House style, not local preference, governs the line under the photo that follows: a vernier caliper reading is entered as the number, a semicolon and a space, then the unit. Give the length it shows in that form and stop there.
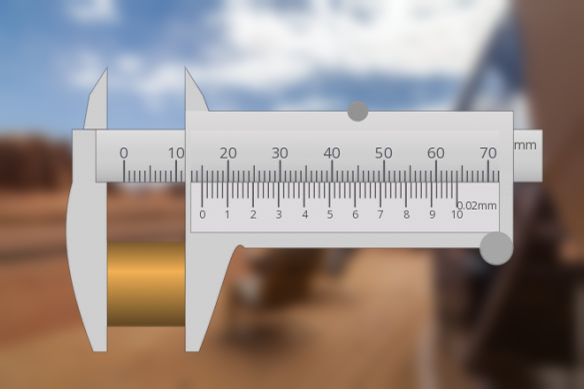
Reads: 15.0; mm
